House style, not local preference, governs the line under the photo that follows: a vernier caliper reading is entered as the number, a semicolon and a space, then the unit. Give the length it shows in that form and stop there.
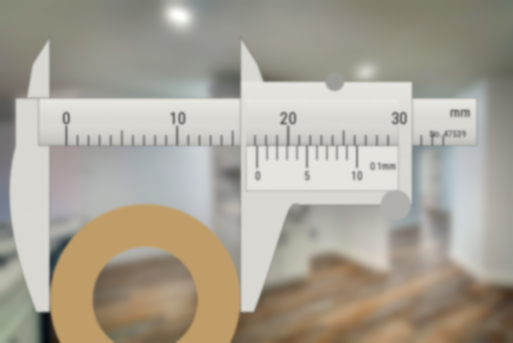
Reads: 17.2; mm
